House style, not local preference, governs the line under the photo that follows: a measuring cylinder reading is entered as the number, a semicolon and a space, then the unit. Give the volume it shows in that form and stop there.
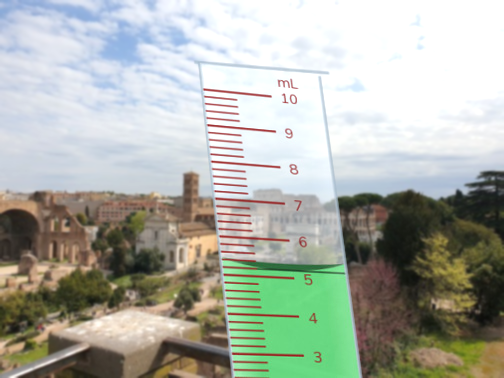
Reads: 5.2; mL
